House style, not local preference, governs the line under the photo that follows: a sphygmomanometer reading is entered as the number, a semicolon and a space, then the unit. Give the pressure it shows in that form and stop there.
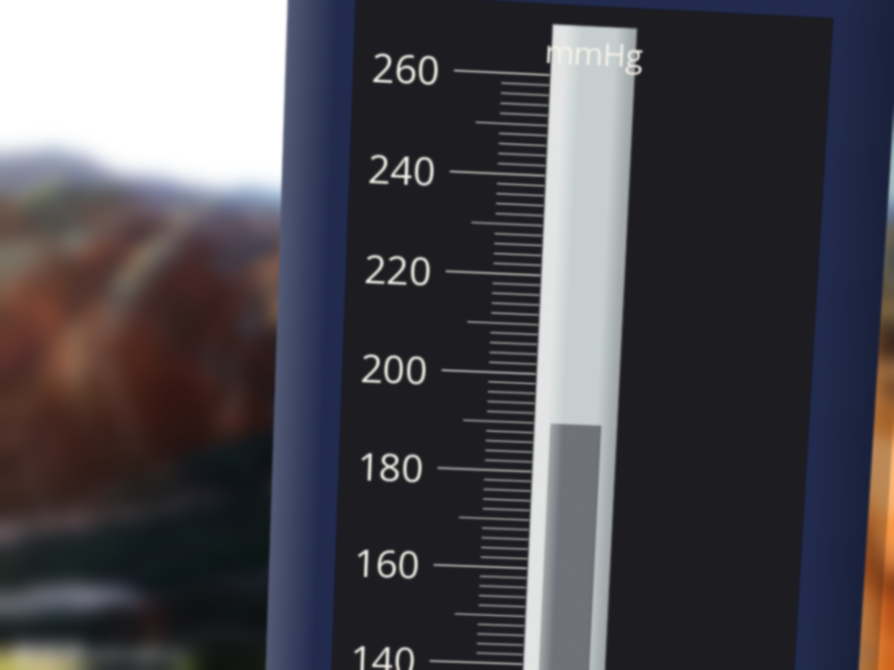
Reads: 190; mmHg
